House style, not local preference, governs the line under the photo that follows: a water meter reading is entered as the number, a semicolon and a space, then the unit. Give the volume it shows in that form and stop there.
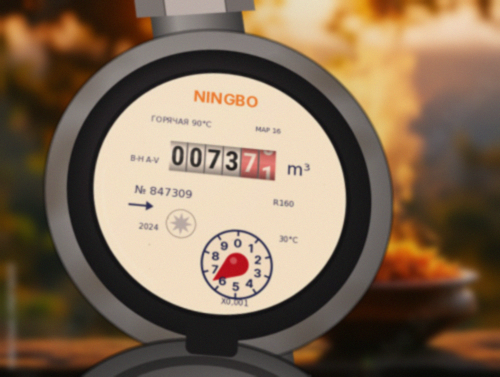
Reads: 73.706; m³
